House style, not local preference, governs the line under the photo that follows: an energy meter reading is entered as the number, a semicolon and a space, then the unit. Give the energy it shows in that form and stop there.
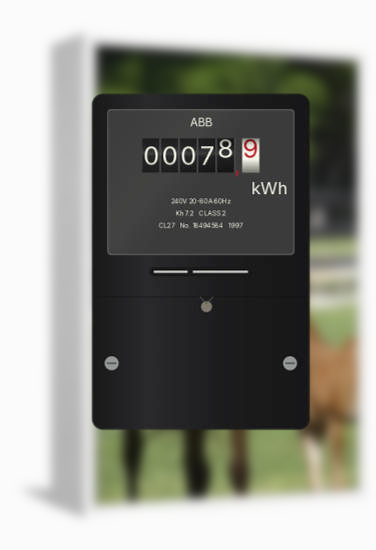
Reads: 78.9; kWh
